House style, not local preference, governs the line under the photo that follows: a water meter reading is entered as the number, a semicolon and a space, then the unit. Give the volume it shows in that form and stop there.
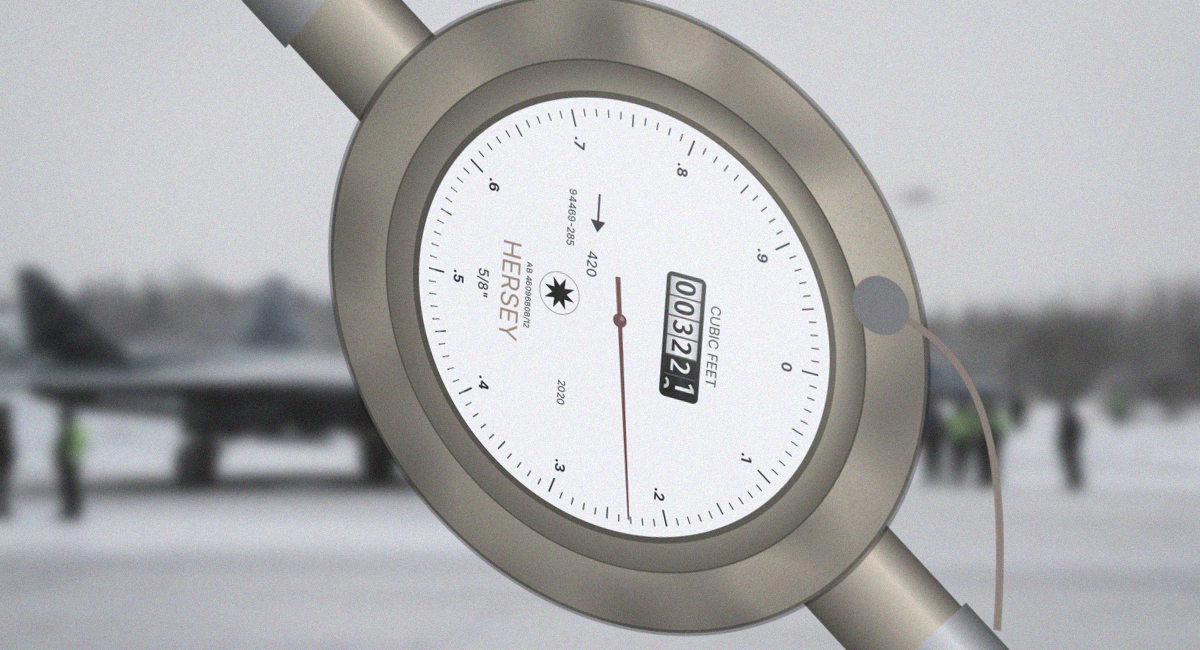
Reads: 3221.23; ft³
